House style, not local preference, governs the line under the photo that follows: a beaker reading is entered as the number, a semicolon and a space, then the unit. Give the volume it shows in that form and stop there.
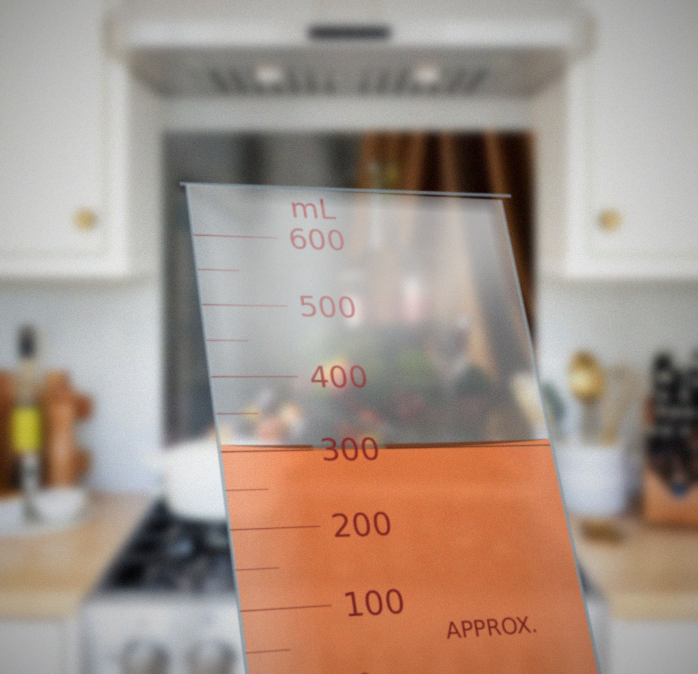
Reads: 300; mL
